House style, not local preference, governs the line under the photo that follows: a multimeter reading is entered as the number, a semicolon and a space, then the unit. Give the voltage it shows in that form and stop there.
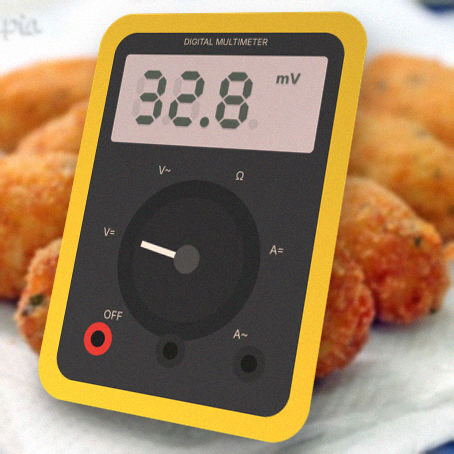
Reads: 32.8; mV
